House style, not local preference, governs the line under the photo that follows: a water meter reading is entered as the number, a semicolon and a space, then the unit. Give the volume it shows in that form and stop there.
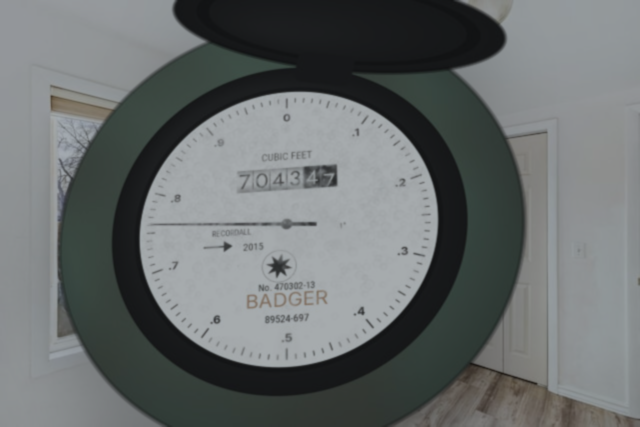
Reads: 704346.76; ft³
